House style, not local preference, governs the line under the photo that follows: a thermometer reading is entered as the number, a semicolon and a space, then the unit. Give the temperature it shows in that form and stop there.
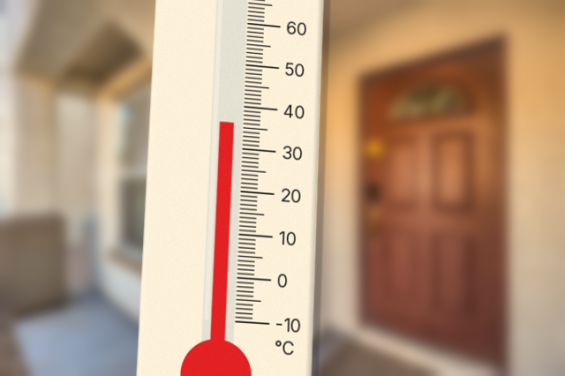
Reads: 36; °C
